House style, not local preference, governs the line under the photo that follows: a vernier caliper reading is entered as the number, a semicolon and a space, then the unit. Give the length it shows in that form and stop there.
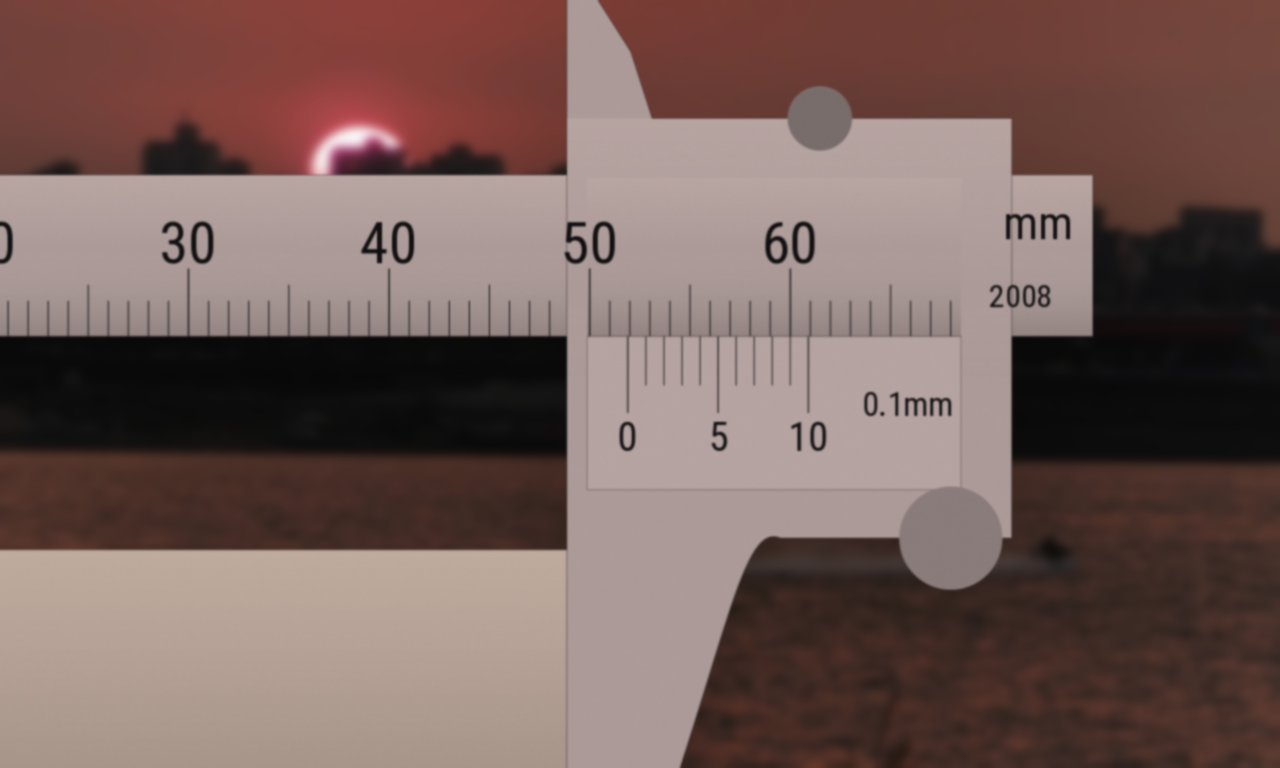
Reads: 51.9; mm
